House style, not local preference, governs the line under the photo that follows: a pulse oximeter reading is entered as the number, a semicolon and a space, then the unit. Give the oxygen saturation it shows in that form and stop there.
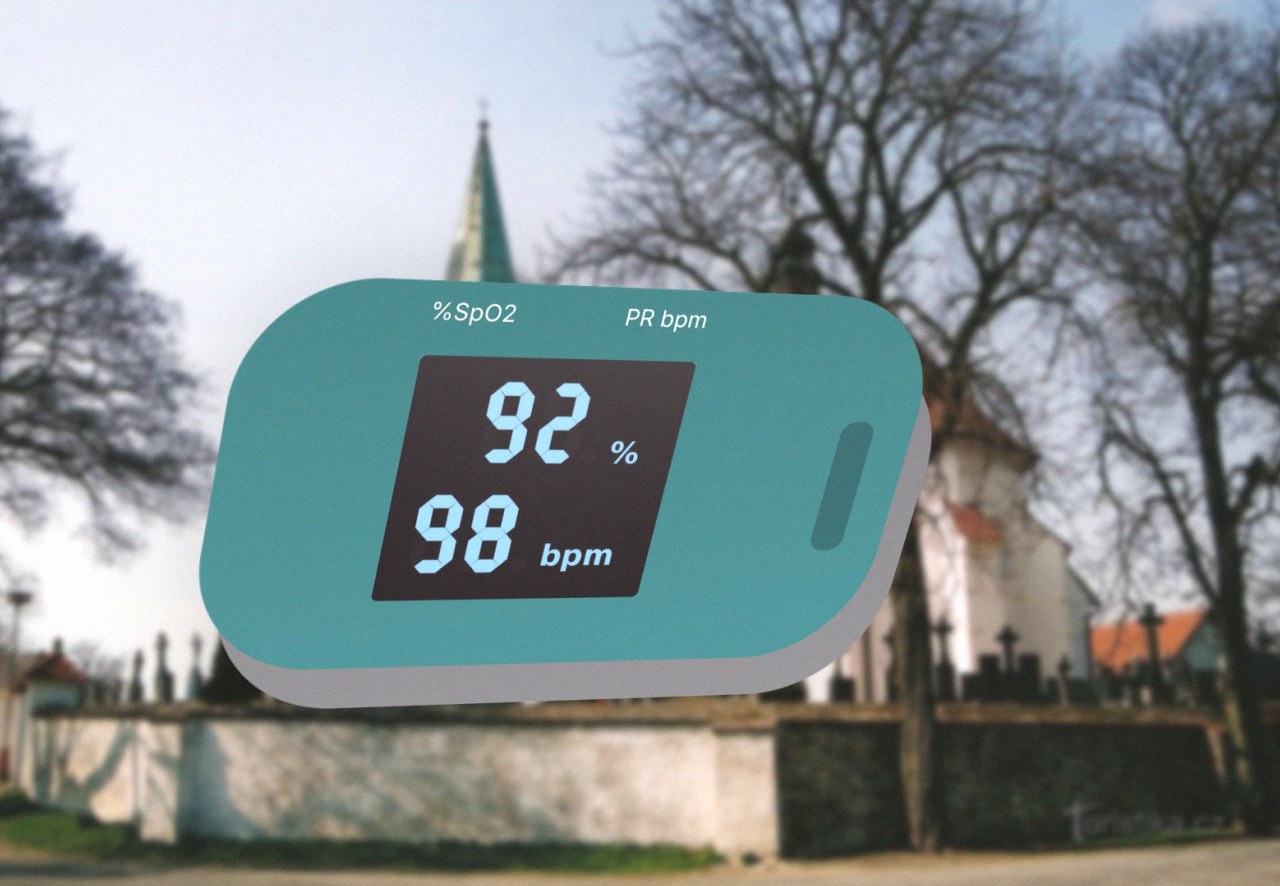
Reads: 92; %
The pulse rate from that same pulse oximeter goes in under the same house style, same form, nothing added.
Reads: 98; bpm
